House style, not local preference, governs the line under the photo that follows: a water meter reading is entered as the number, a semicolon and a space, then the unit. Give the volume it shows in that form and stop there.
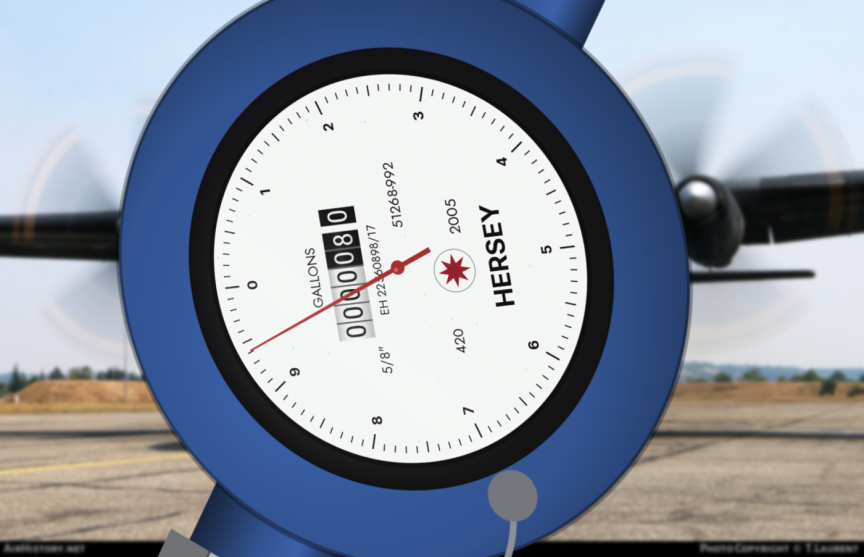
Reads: 79.4; gal
